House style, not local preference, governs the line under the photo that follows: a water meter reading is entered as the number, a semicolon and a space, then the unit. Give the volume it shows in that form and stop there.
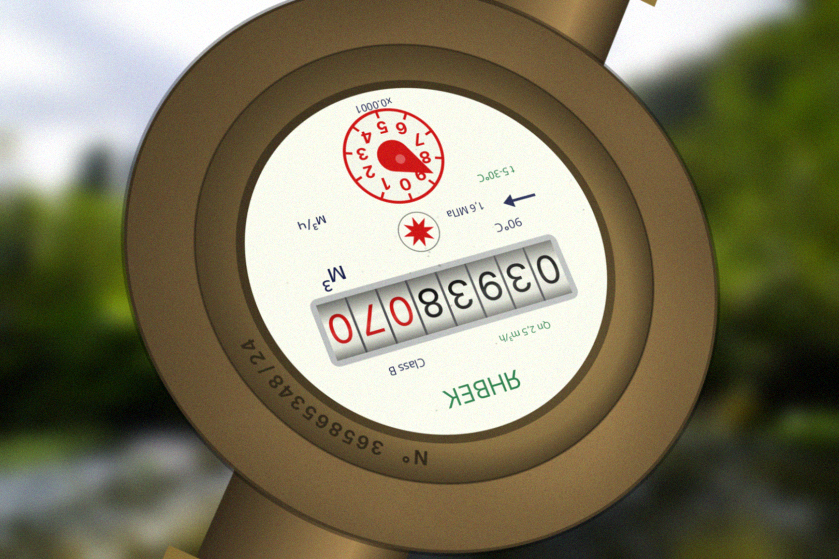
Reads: 3938.0708; m³
